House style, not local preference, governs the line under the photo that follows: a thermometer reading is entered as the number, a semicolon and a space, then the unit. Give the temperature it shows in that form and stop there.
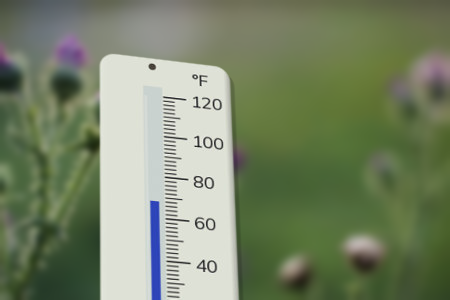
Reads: 68; °F
